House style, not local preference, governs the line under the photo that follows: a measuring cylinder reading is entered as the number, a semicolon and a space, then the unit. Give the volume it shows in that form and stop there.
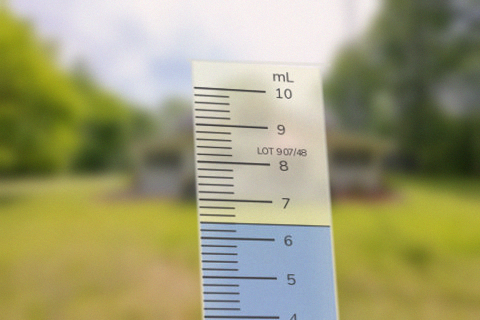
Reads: 6.4; mL
